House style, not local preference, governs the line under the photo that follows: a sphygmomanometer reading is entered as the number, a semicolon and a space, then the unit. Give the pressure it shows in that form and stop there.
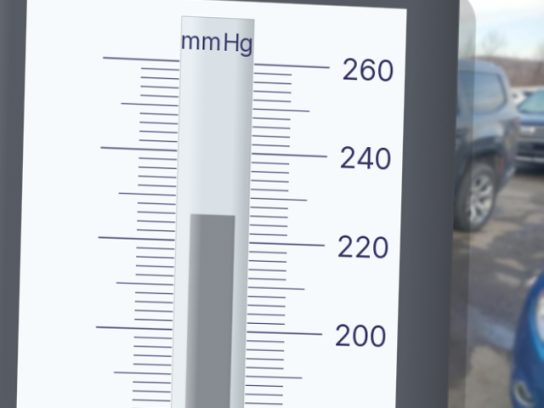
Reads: 226; mmHg
